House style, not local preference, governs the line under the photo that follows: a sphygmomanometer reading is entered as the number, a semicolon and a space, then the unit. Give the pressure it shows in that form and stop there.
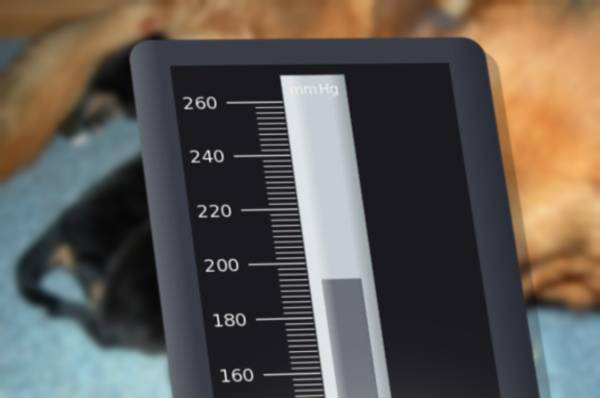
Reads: 194; mmHg
